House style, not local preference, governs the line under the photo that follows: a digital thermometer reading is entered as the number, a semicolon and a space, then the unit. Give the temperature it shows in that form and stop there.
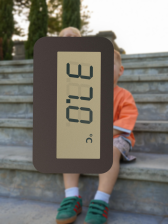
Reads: 37.0; °C
